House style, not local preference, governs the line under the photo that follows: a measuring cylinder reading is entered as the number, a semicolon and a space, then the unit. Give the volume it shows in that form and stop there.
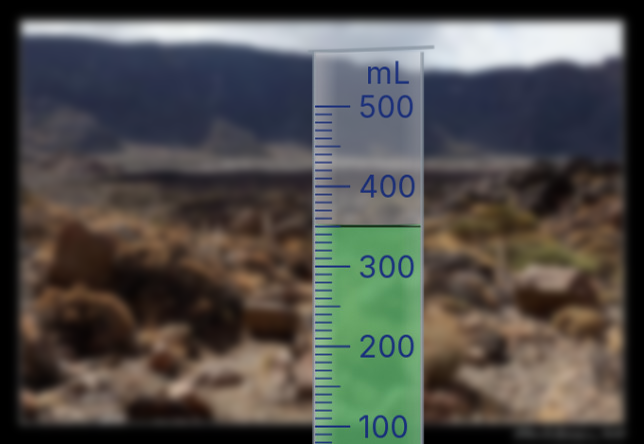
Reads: 350; mL
